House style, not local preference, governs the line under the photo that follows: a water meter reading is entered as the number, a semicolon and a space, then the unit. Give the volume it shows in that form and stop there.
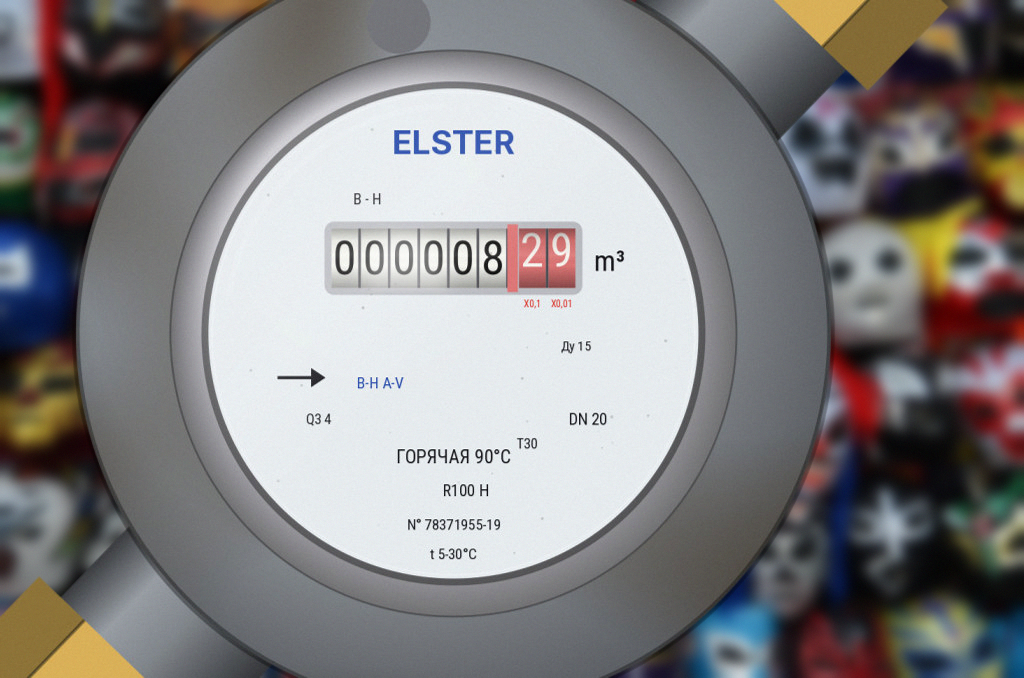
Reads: 8.29; m³
